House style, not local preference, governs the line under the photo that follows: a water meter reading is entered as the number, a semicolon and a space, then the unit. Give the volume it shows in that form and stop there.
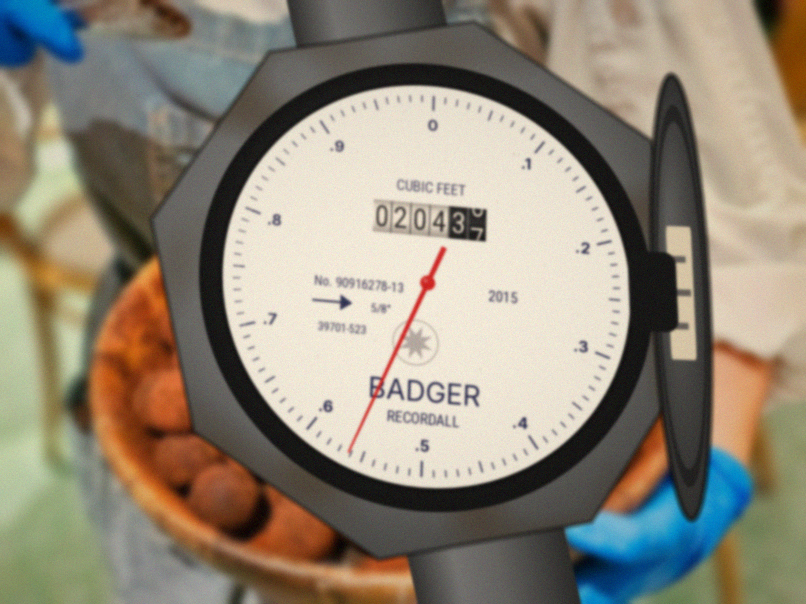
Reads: 20436.56; ft³
